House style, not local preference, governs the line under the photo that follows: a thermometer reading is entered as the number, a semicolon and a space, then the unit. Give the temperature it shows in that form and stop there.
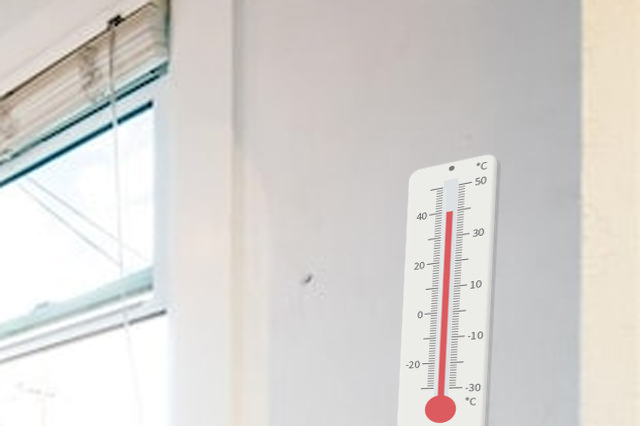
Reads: 40; °C
